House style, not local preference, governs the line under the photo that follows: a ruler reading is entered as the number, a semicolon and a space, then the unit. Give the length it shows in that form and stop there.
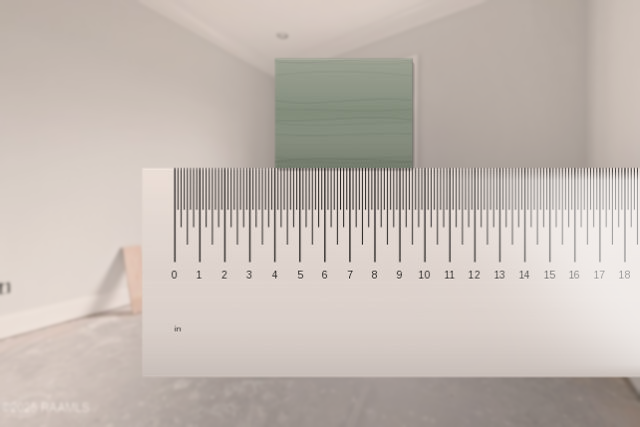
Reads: 5.5; in
